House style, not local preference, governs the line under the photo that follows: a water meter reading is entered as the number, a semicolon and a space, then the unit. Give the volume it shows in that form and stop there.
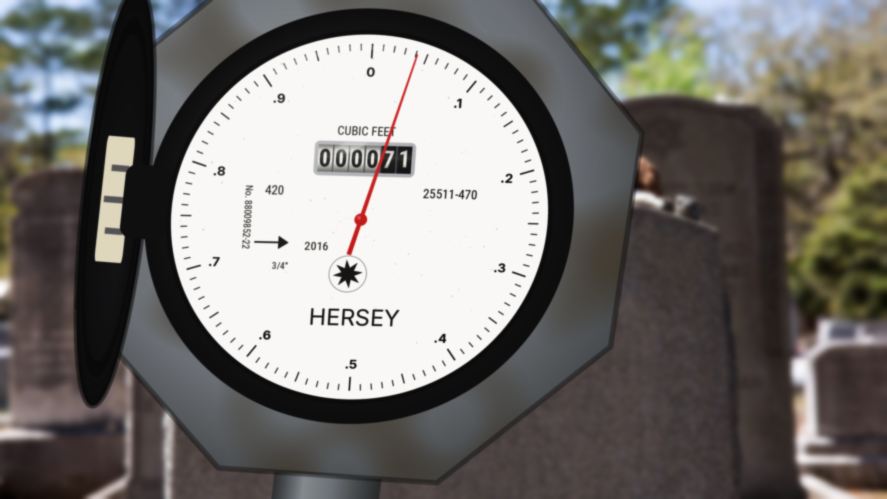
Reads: 71.04; ft³
